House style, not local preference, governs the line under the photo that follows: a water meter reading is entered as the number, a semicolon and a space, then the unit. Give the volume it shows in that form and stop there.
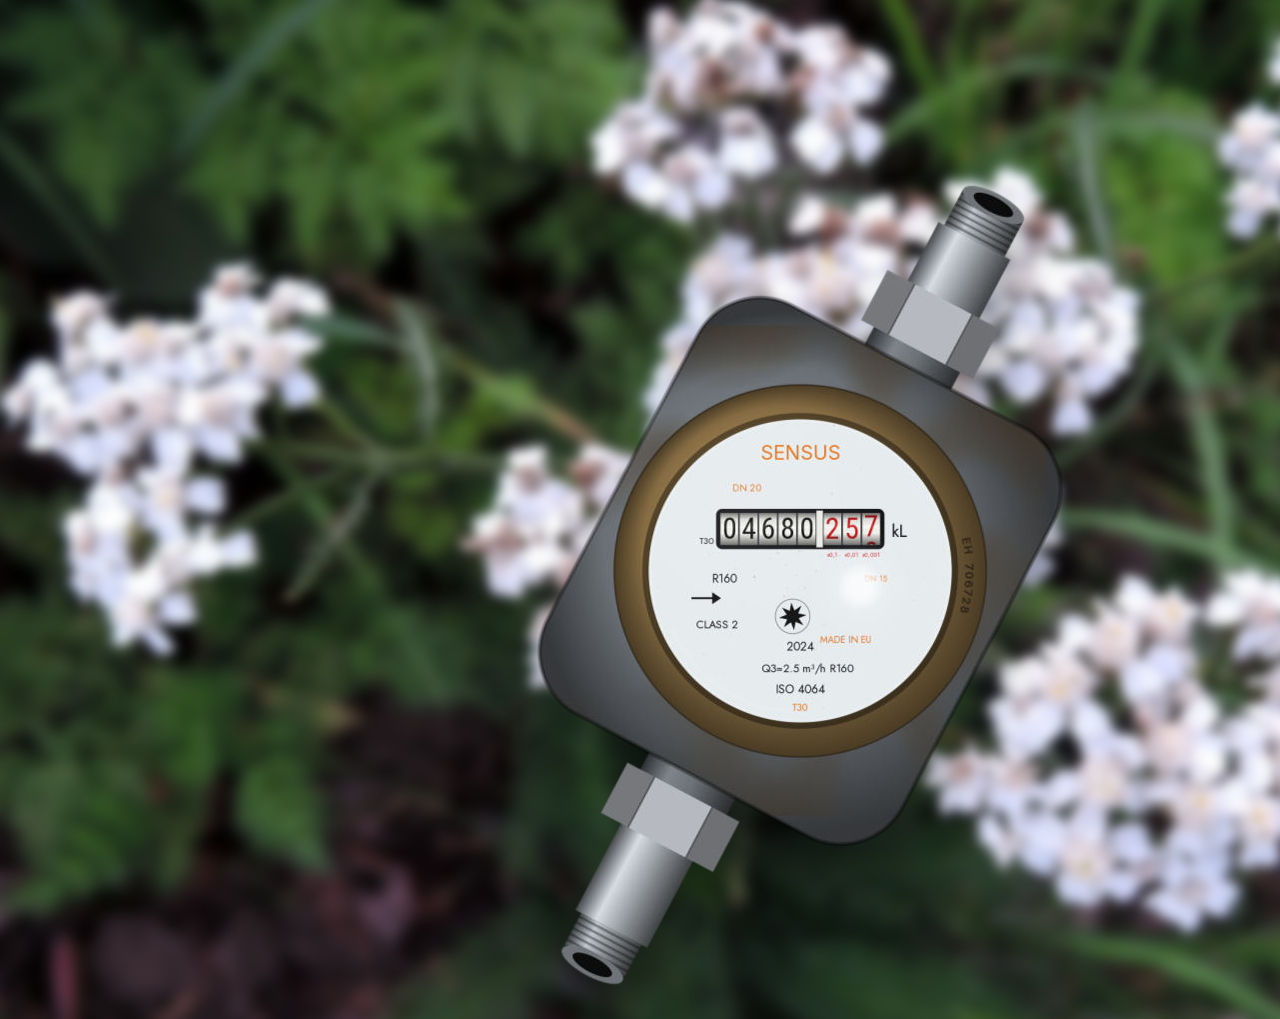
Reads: 4680.257; kL
